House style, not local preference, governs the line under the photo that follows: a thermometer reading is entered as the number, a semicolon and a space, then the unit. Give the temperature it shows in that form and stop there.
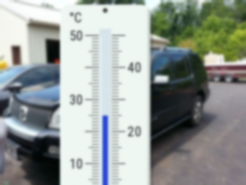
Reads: 25; °C
